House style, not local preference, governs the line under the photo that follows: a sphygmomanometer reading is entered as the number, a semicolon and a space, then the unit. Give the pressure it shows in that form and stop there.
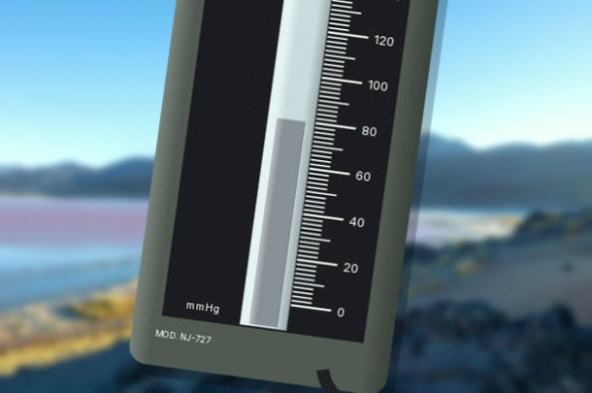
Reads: 80; mmHg
